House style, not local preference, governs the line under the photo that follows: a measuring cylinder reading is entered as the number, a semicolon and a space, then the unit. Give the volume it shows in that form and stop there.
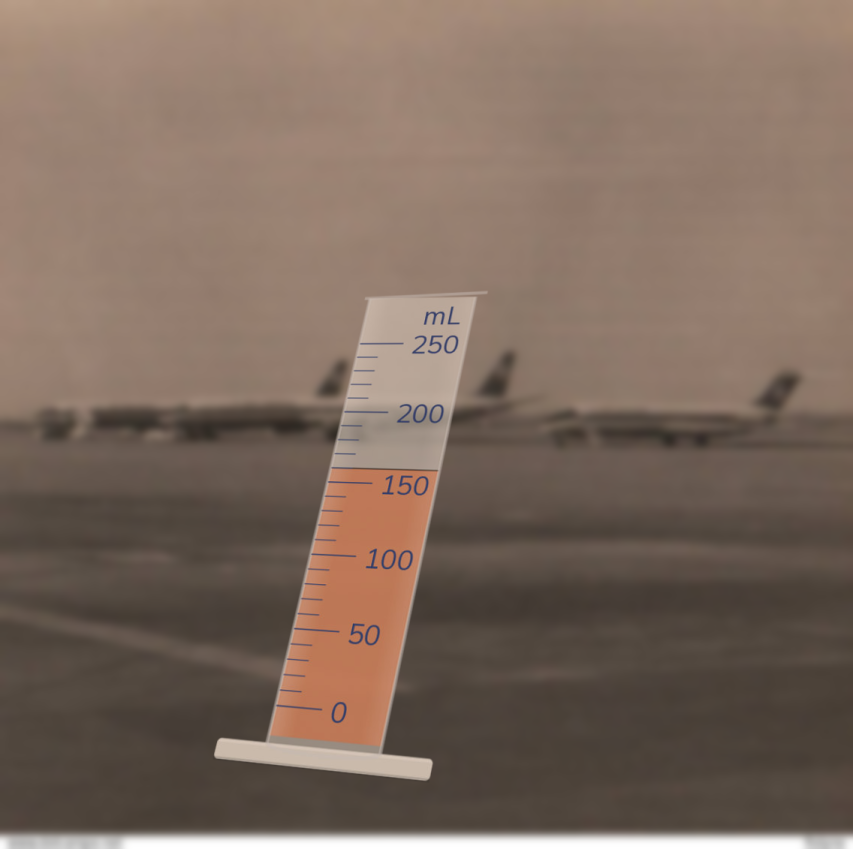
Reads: 160; mL
